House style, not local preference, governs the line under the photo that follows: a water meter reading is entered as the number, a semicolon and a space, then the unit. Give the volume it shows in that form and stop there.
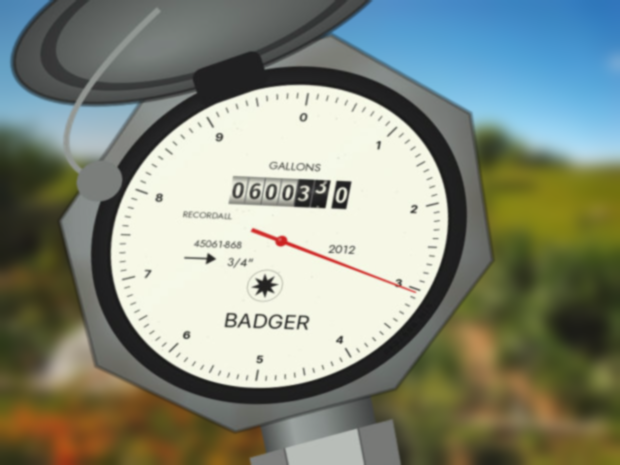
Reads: 600333.0; gal
